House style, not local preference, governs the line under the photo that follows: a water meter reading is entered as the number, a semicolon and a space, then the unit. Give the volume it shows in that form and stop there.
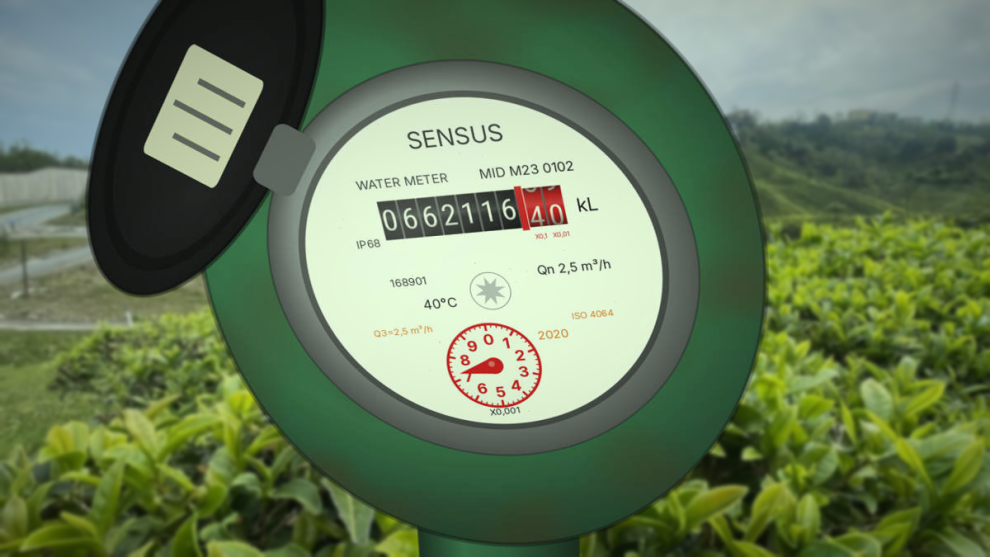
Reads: 662116.397; kL
